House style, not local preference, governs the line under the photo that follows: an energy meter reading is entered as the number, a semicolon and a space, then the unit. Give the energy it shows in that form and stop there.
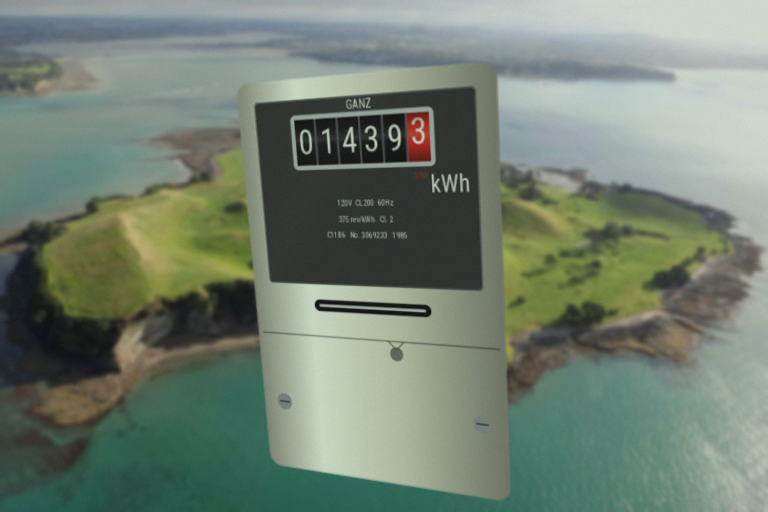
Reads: 1439.3; kWh
